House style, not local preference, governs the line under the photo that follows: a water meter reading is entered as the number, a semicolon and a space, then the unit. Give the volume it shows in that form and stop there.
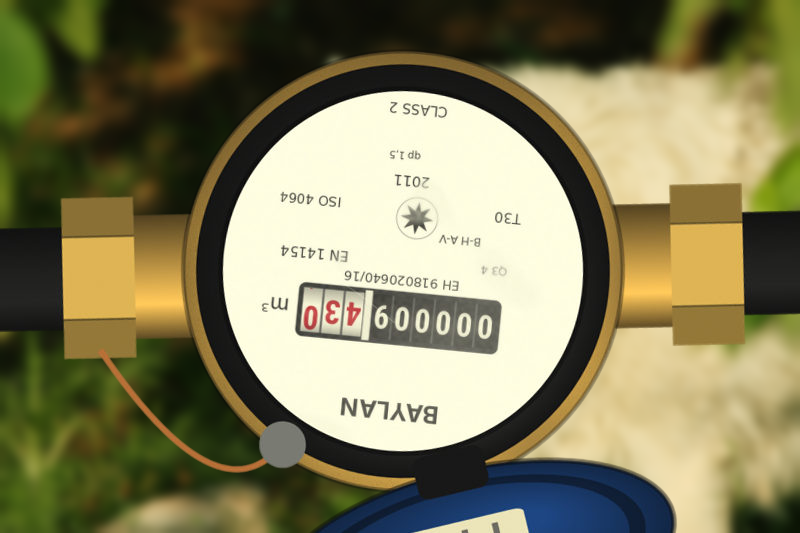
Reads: 9.430; m³
